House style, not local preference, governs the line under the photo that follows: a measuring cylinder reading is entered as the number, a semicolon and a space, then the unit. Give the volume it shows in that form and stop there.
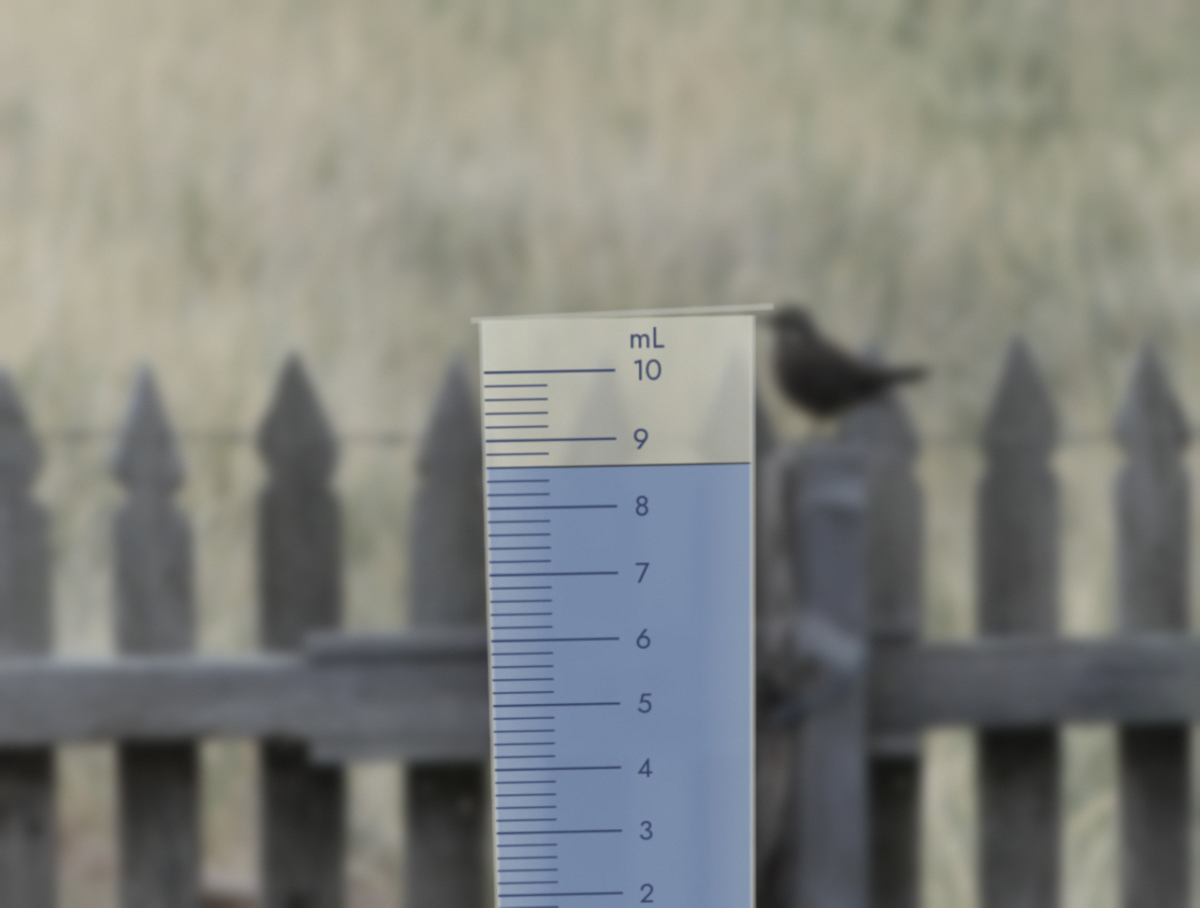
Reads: 8.6; mL
